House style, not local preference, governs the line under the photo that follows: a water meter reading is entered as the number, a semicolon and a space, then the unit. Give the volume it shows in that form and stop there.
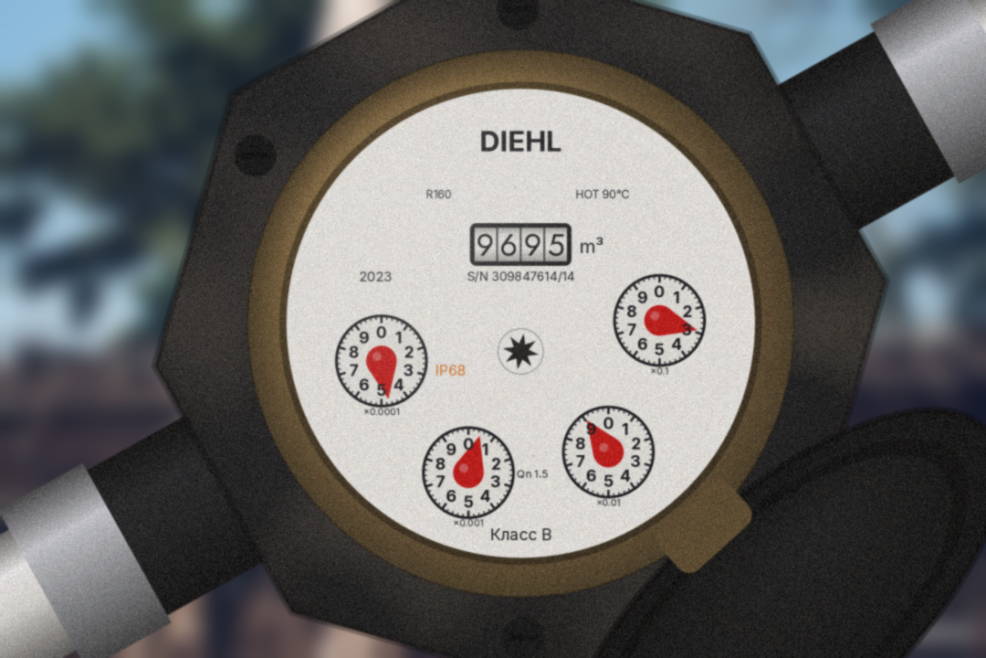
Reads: 9695.2904; m³
